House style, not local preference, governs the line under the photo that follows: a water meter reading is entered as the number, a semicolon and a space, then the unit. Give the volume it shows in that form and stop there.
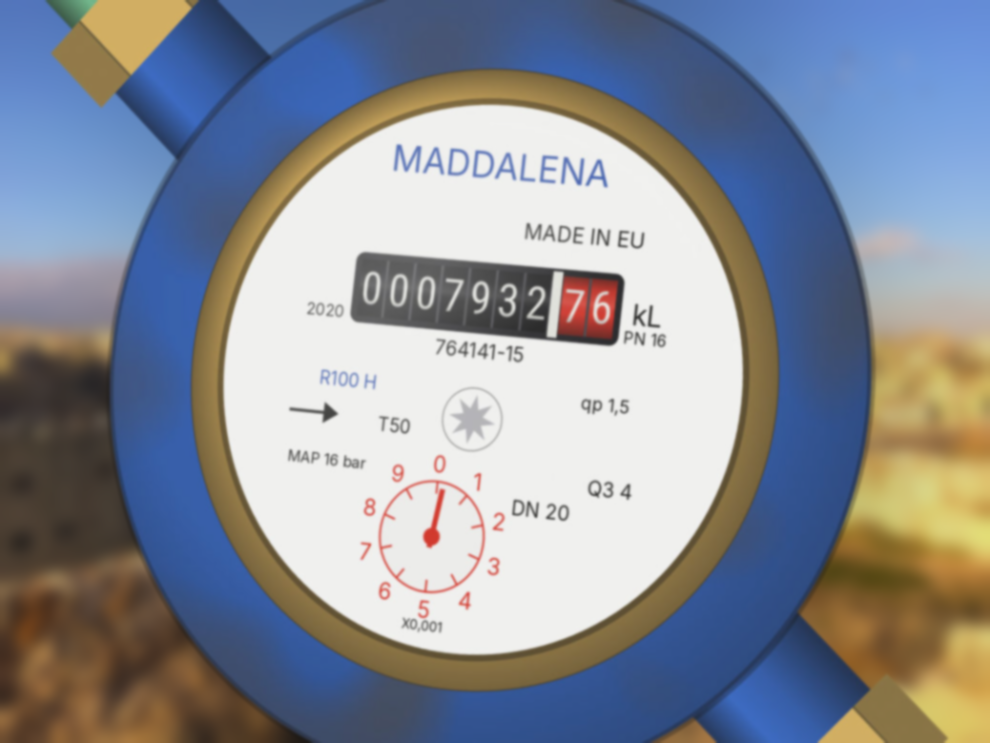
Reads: 7932.760; kL
